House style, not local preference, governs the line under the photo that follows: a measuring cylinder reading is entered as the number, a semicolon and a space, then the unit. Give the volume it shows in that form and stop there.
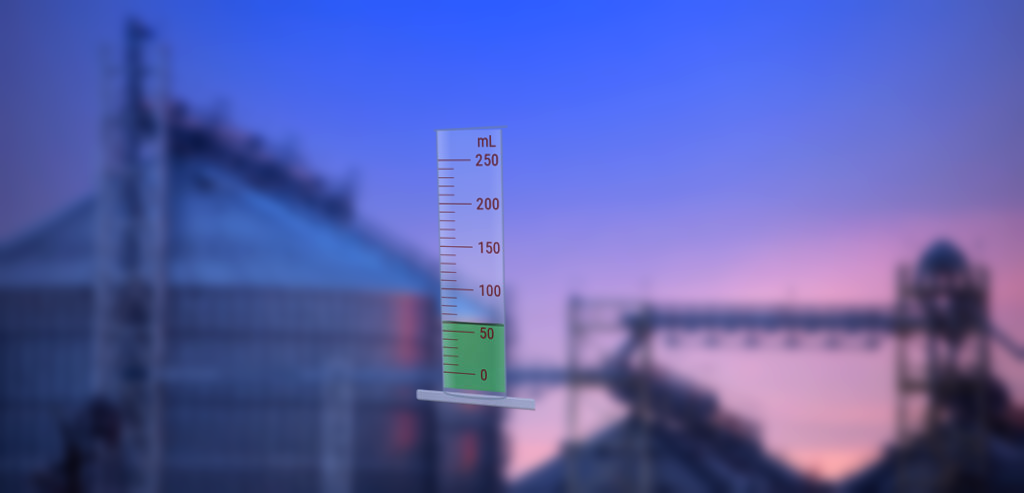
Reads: 60; mL
